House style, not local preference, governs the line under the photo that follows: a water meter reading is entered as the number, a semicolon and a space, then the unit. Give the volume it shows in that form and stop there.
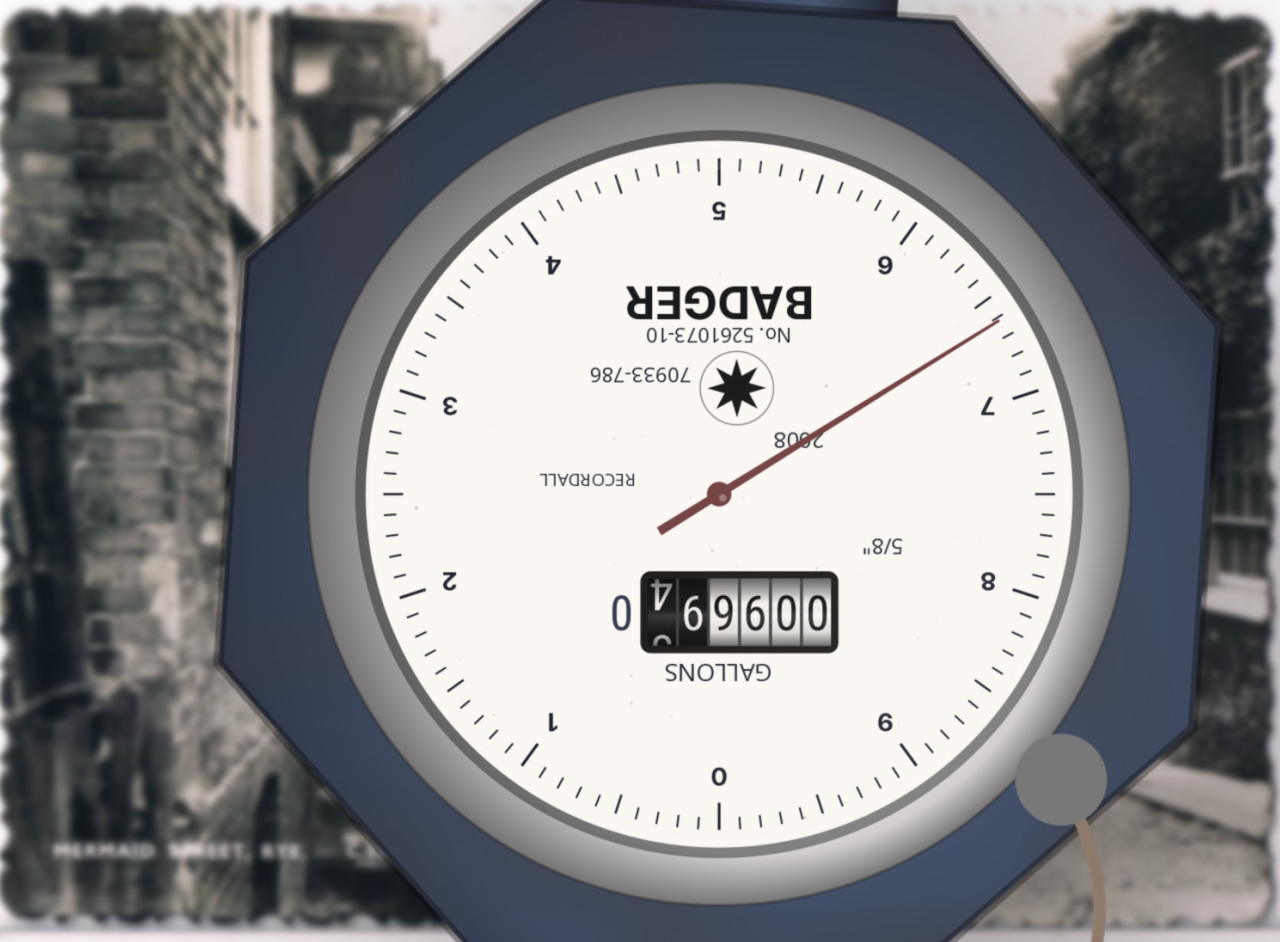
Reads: 96936.6; gal
